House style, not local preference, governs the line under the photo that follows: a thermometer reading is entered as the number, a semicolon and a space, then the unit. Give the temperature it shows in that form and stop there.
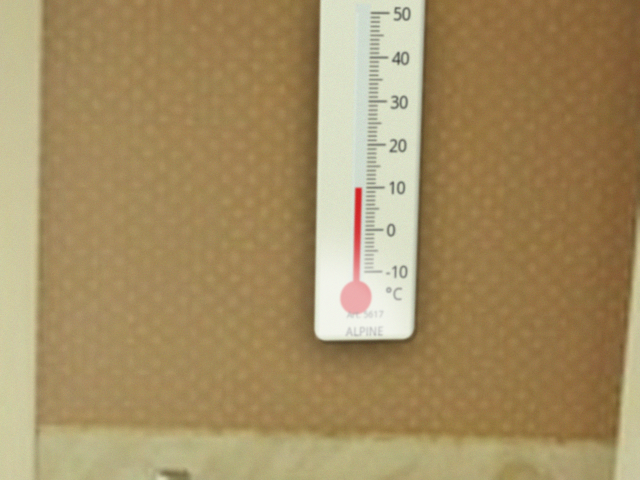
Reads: 10; °C
